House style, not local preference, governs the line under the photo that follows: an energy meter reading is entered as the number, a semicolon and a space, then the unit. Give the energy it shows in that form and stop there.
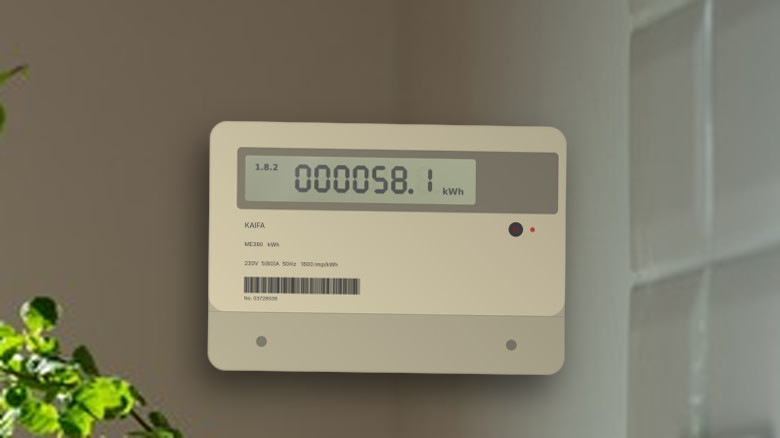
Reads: 58.1; kWh
